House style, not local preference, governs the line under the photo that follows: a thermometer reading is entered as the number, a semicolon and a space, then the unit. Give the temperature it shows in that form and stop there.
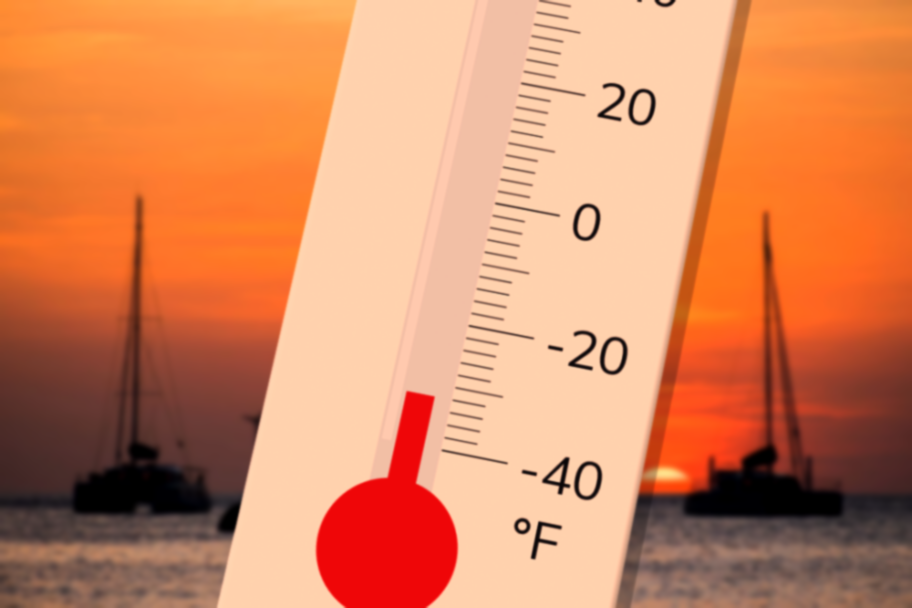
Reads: -32; °F
